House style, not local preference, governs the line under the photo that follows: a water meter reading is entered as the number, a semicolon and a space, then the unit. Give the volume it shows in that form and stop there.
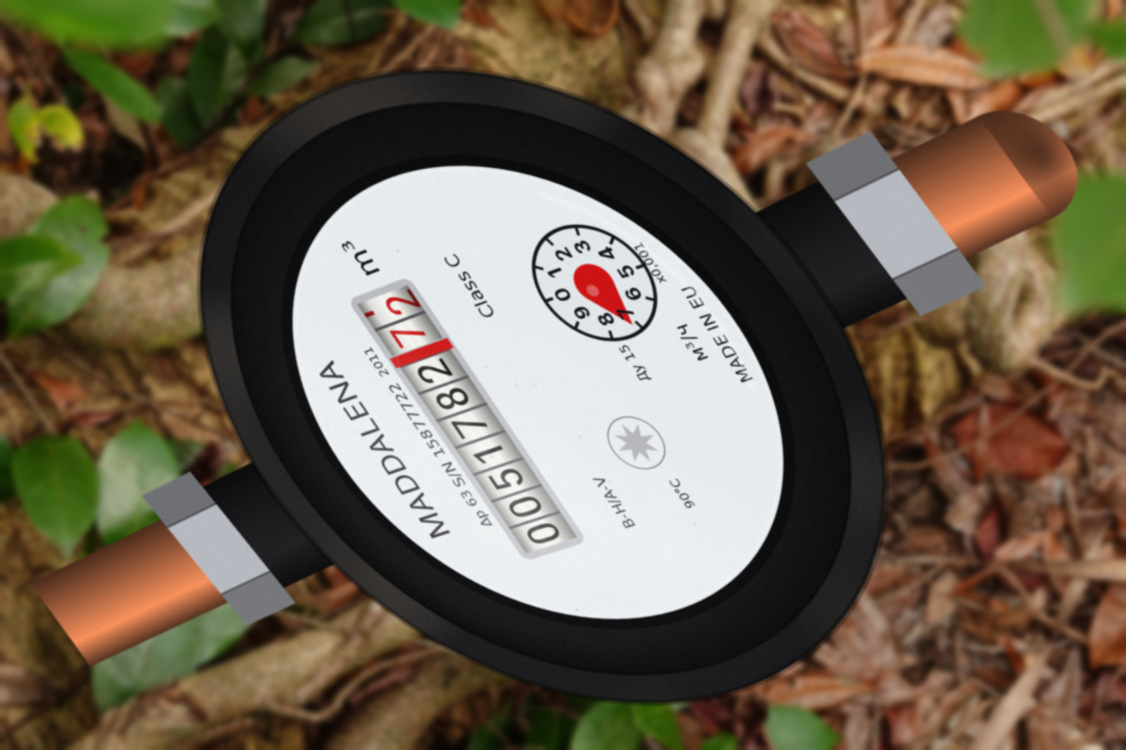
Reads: 51782.717; m³
